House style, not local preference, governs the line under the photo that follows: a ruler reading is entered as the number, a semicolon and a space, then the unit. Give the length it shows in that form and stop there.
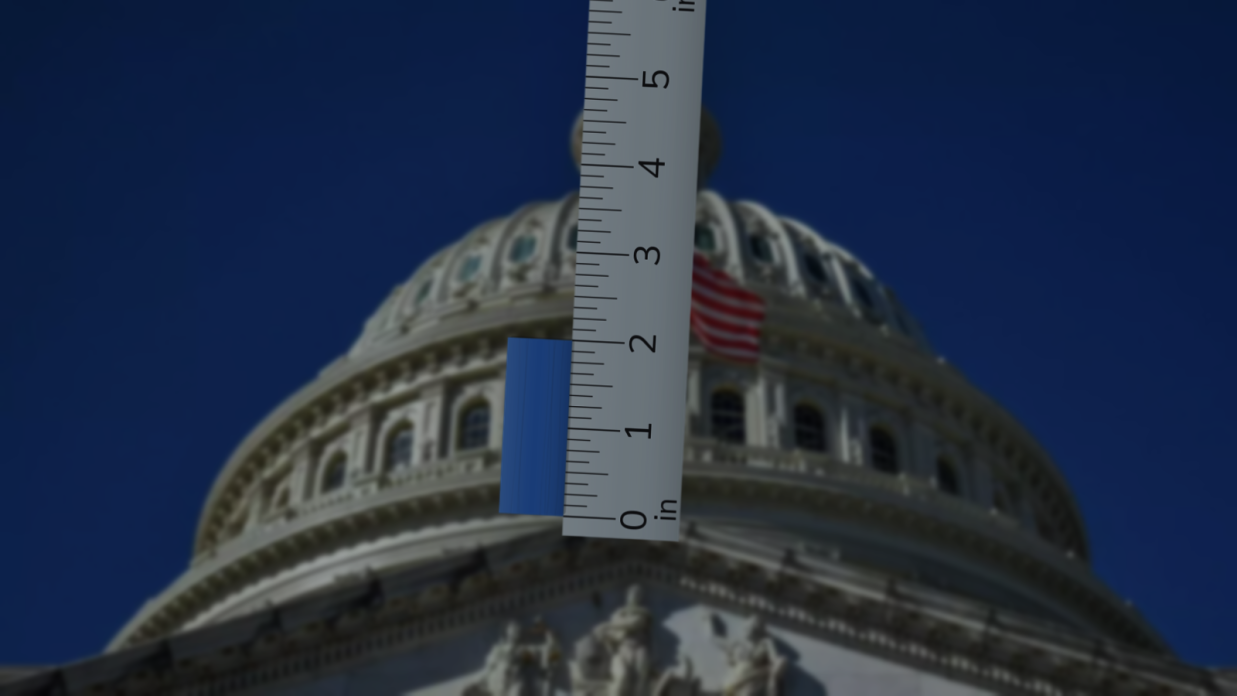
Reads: 2; in
